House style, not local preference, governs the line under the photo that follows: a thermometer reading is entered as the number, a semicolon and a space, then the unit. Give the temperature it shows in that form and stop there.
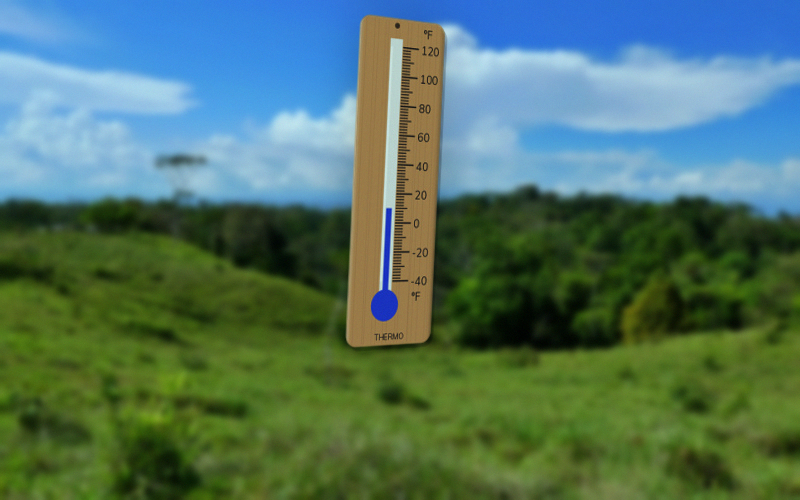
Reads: 10; °F
